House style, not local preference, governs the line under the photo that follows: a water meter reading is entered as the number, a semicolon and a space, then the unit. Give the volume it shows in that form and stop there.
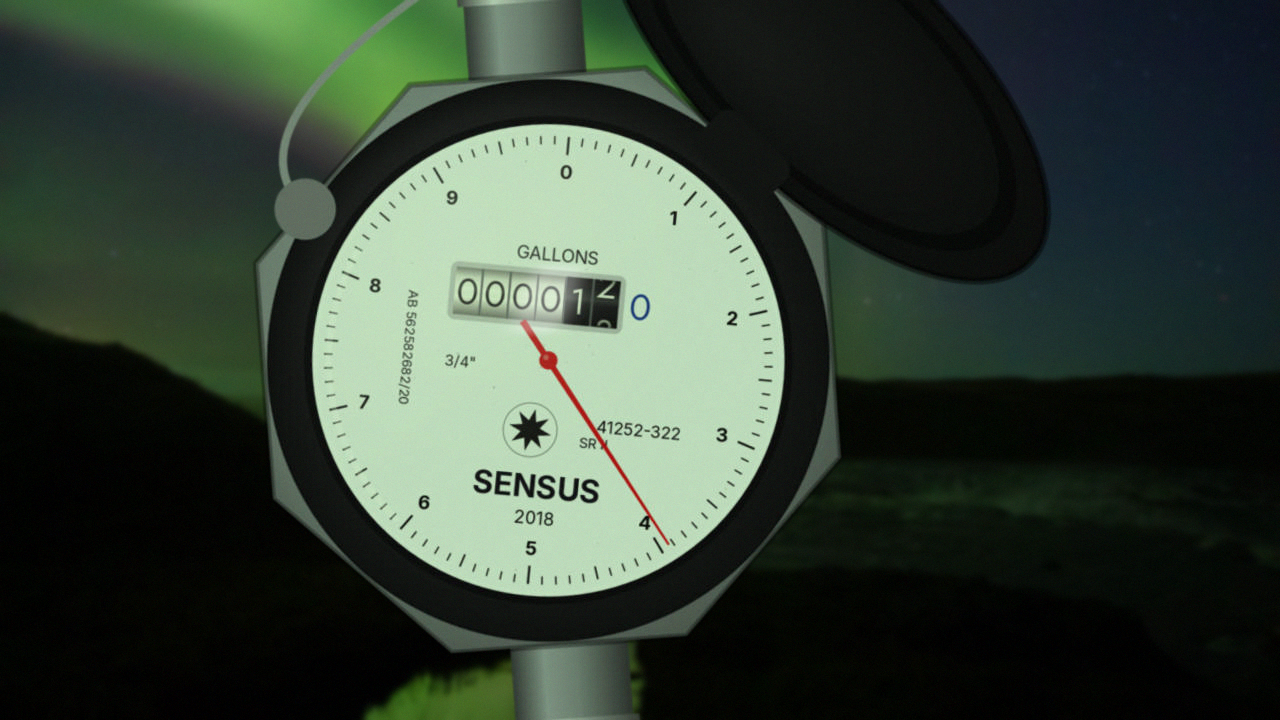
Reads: 123.9; gal
